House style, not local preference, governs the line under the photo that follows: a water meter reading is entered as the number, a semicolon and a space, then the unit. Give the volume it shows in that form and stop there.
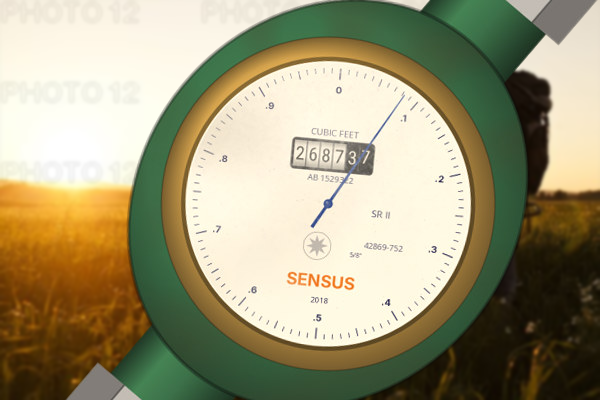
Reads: 268737.08; ft³
